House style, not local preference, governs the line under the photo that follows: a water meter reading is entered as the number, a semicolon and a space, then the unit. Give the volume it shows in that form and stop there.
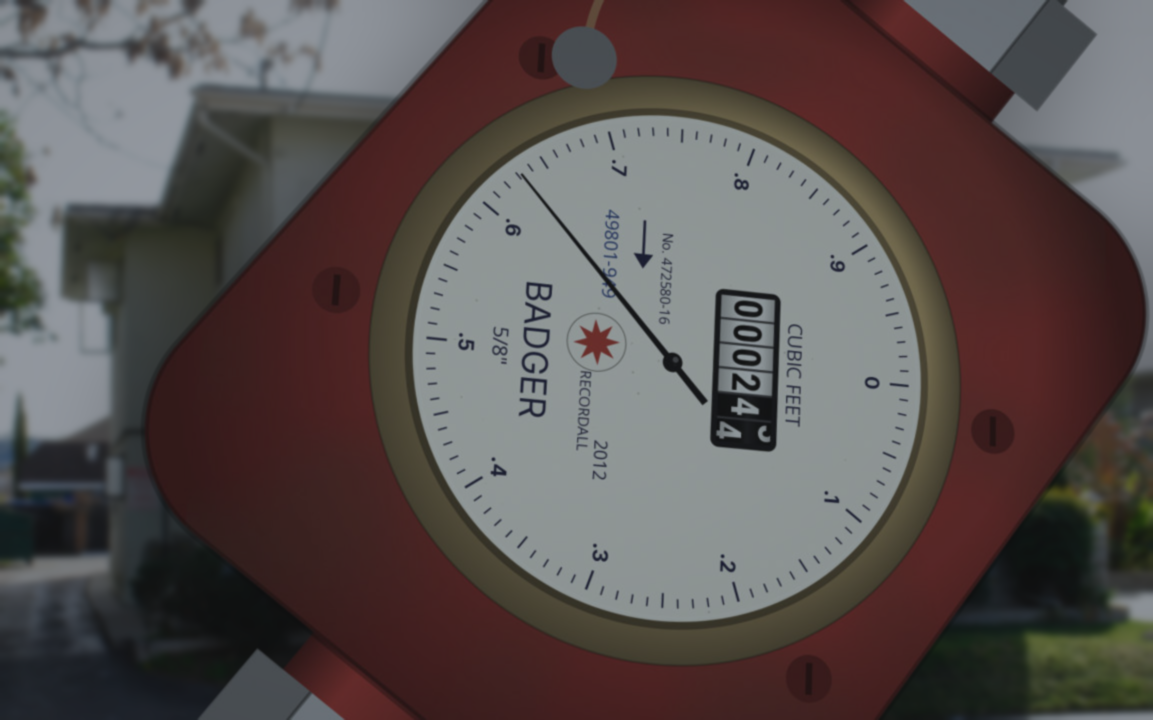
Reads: 243.63; ft³
